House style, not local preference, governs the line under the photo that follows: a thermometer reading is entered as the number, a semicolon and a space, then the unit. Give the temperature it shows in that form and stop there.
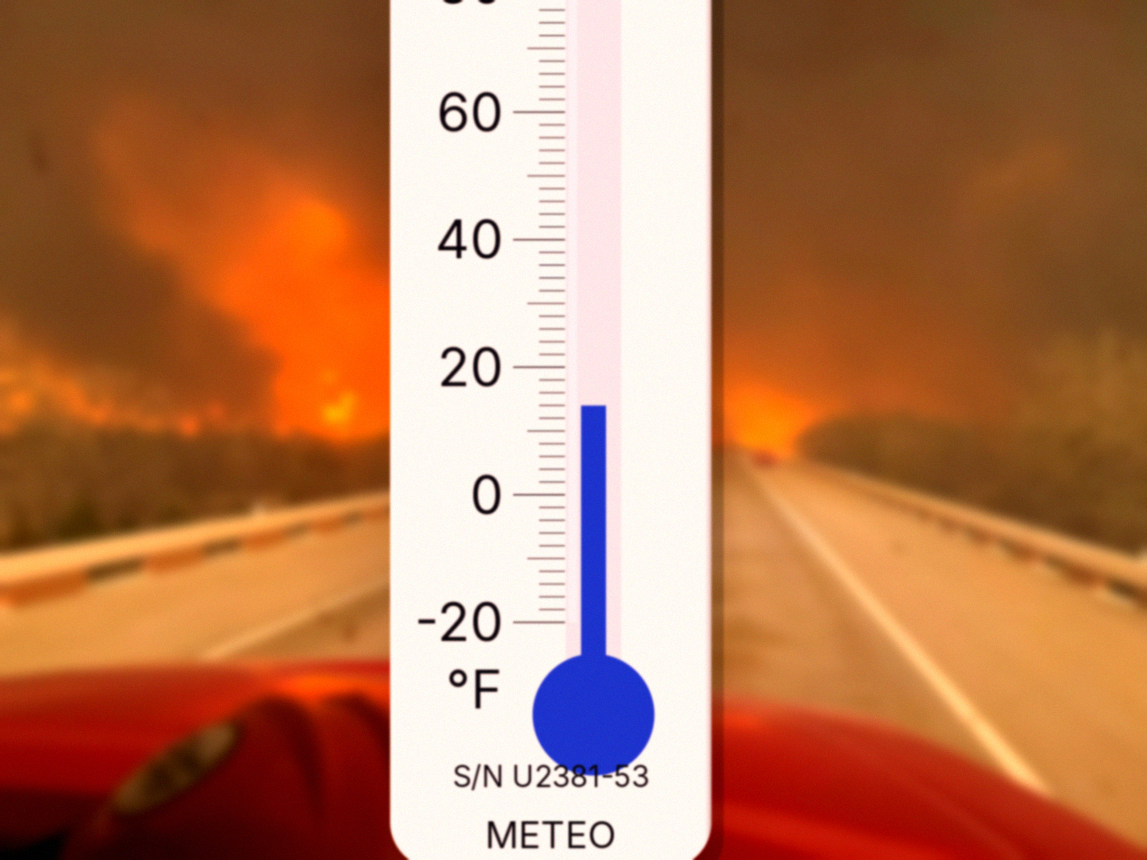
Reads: 14; °F
